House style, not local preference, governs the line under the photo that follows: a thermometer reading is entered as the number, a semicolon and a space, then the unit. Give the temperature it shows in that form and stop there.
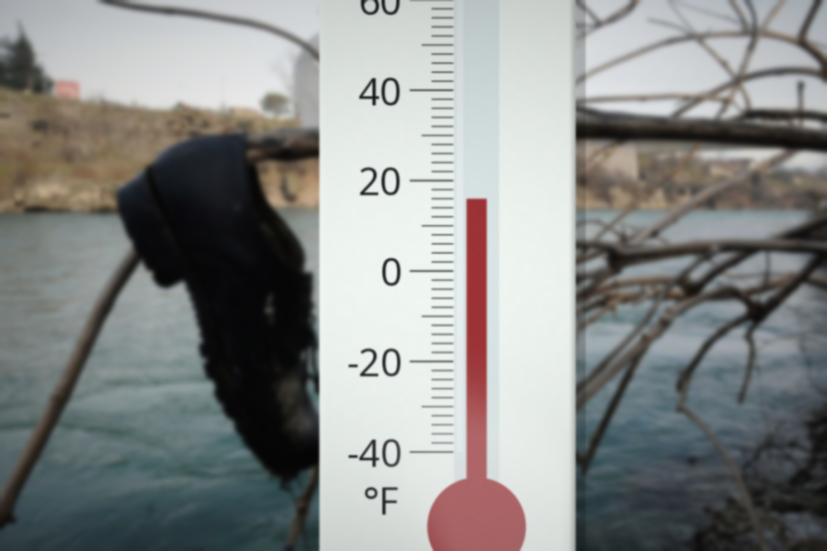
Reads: 16; °F
